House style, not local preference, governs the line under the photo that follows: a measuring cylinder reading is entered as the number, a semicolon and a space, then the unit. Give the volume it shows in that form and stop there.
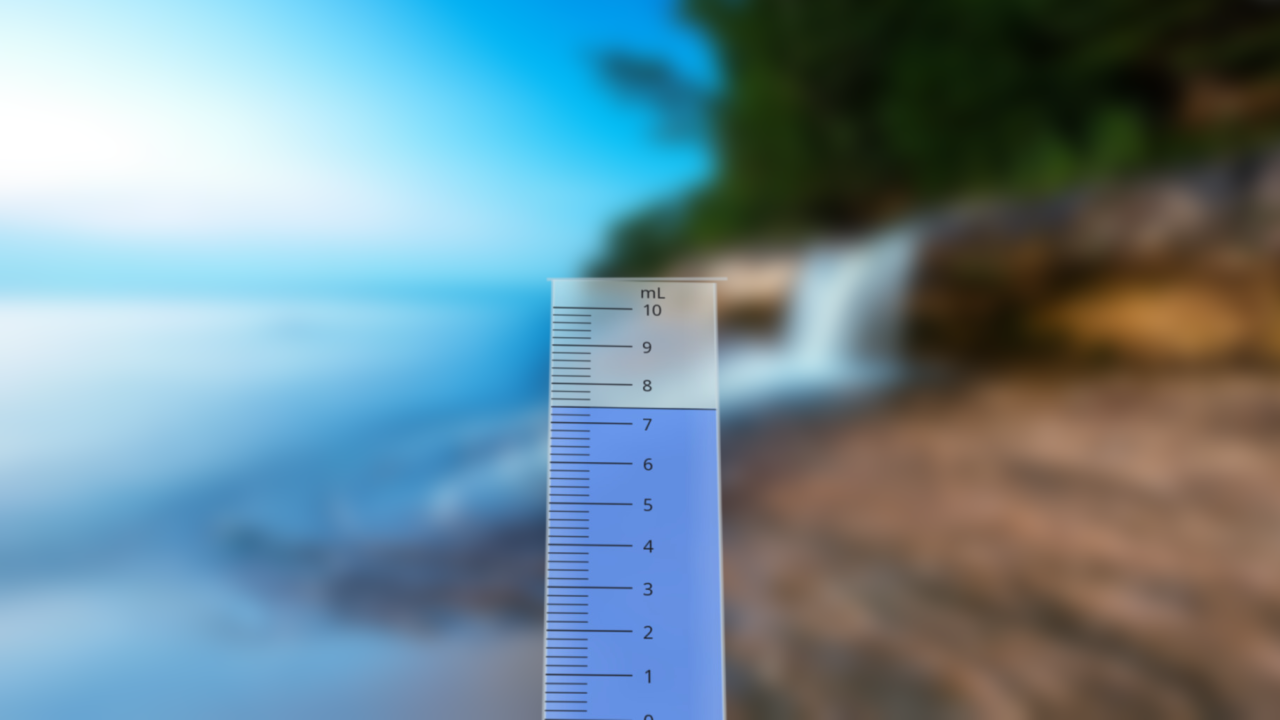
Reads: 7.4; mL
